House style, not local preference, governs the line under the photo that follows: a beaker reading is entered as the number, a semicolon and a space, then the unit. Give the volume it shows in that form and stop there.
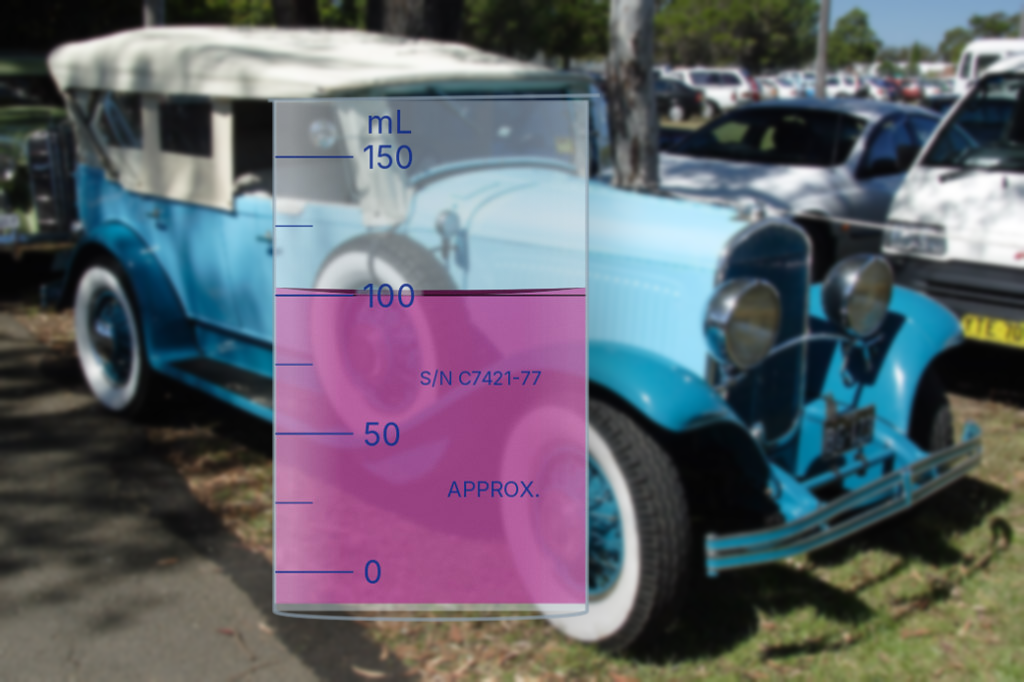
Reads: 100; mL
